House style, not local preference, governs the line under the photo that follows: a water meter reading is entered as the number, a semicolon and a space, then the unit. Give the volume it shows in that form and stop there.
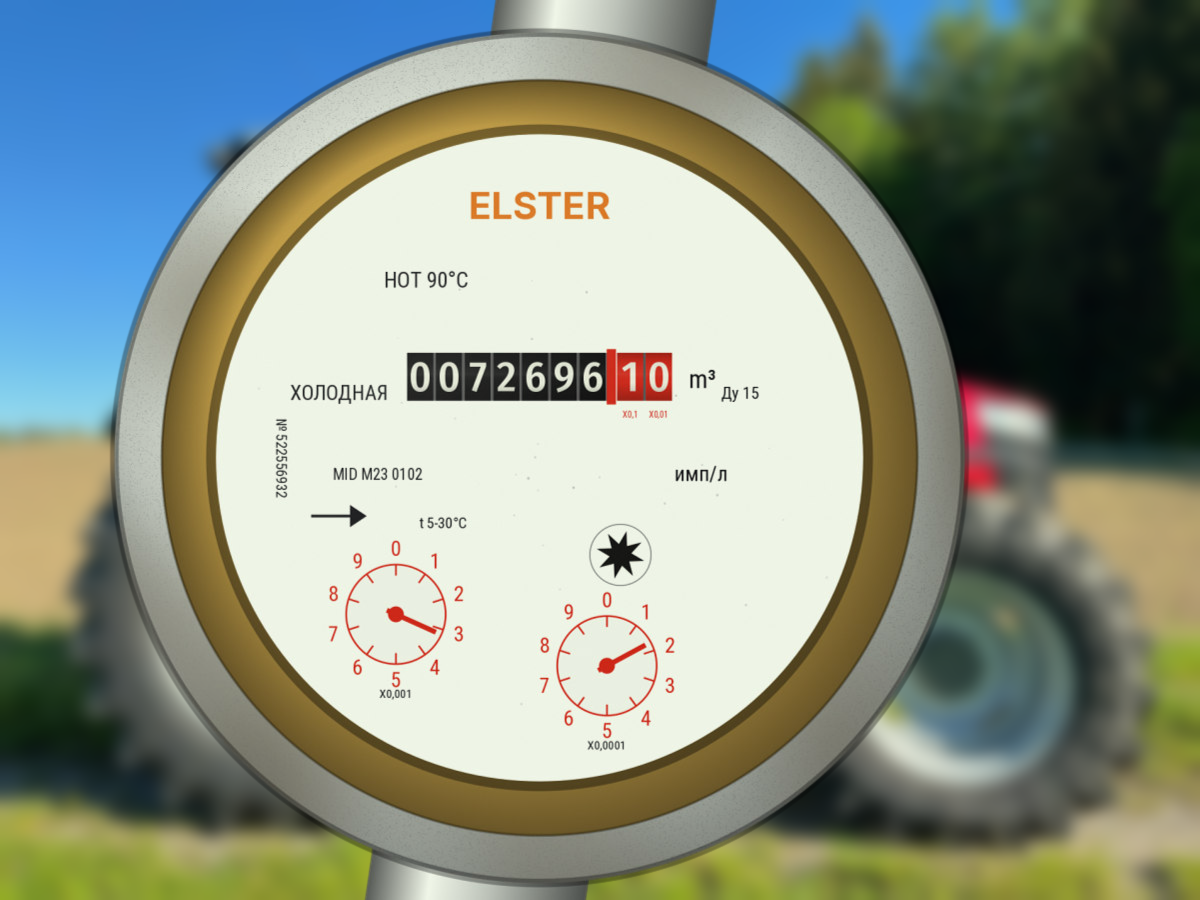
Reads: 72696.1031; m³
